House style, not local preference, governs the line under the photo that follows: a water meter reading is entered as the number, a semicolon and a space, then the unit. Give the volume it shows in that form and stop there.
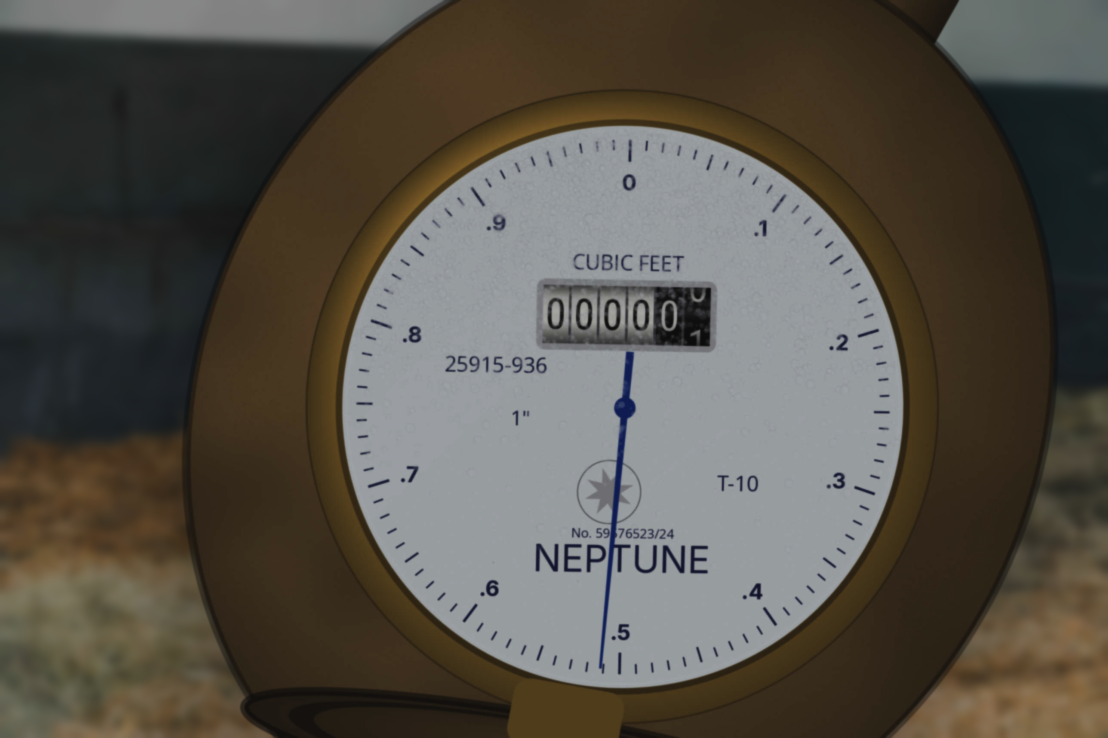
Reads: 0.51; ft³
